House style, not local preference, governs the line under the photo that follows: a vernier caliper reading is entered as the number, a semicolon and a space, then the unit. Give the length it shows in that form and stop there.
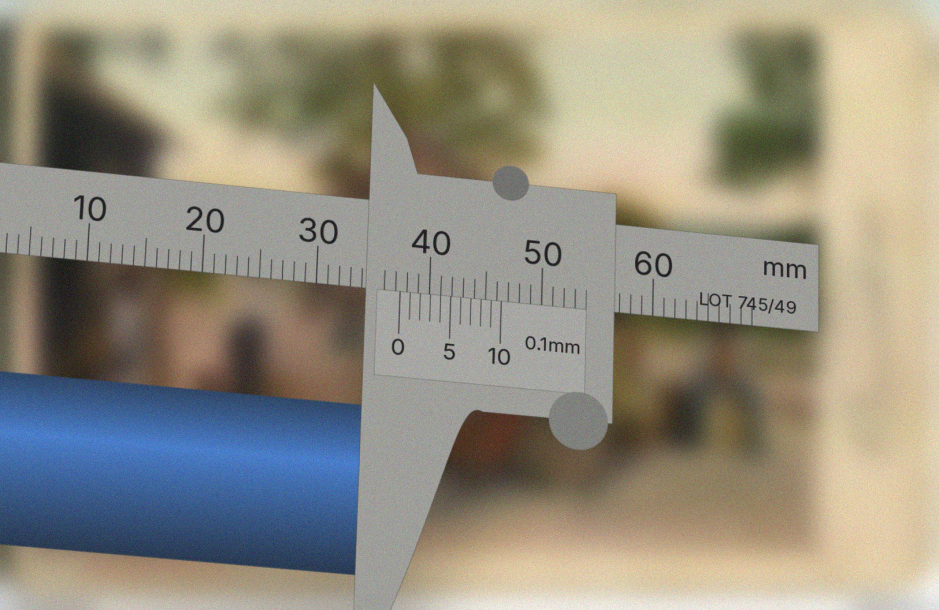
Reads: 37.4; mm
